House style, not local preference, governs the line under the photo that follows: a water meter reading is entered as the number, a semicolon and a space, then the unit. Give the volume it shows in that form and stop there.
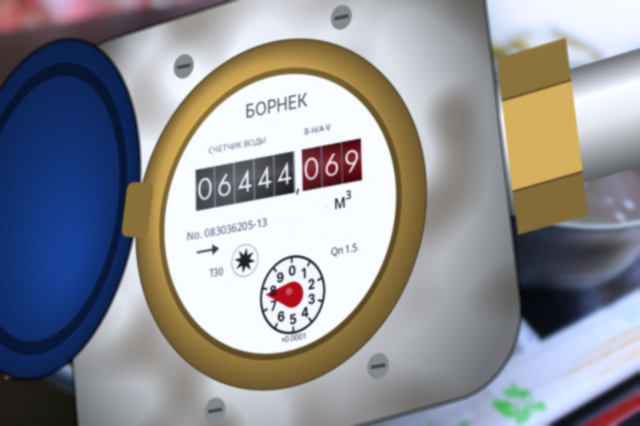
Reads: 6444.0697; m³
